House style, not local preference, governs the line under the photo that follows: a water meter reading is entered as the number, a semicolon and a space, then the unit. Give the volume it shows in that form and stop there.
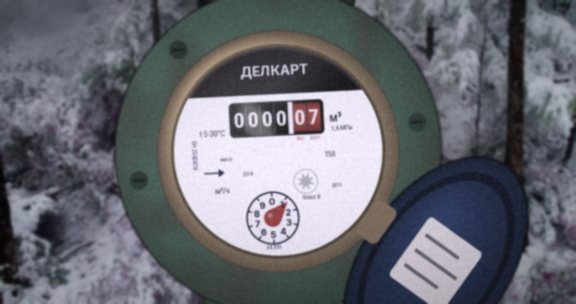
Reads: 0.071; m³
